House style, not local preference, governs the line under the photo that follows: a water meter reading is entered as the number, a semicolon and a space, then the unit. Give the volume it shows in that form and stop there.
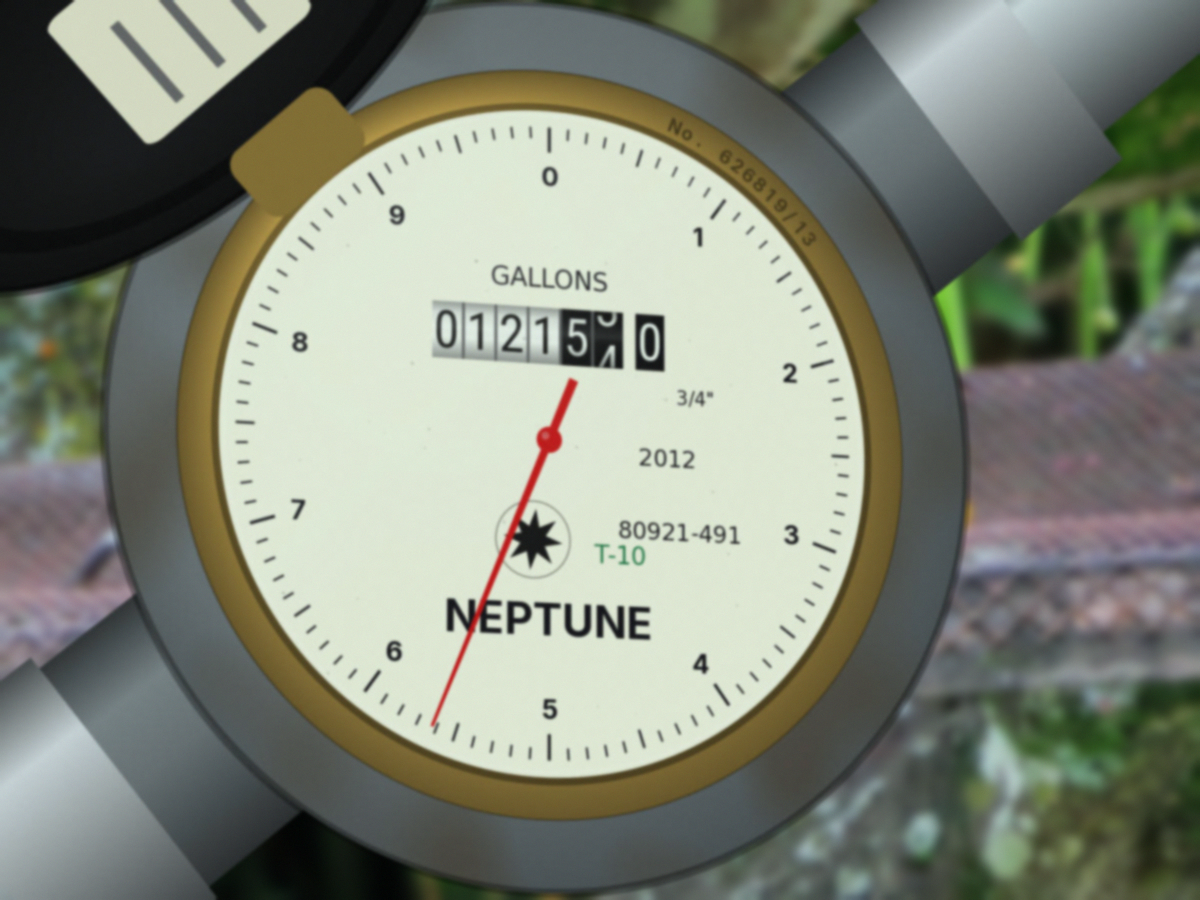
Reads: 121535.6; gal
